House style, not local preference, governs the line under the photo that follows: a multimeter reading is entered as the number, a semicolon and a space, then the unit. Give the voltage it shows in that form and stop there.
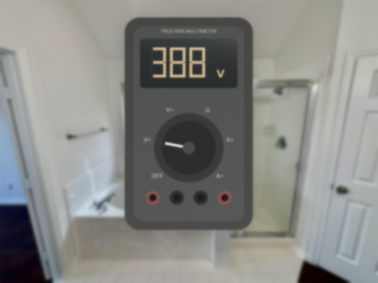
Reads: 388; V
